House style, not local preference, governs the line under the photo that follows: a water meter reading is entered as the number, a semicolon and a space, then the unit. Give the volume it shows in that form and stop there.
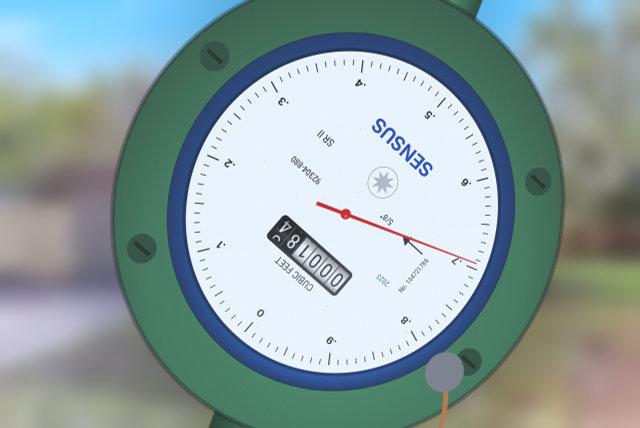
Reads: 183.69; ft³
